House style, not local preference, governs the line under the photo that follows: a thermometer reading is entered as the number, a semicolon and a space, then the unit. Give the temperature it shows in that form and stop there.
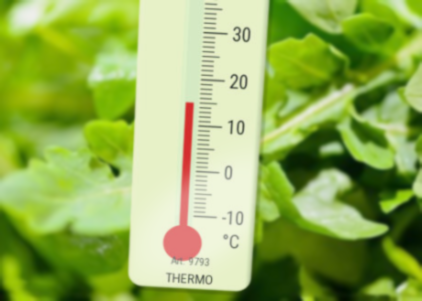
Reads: 15; °C
